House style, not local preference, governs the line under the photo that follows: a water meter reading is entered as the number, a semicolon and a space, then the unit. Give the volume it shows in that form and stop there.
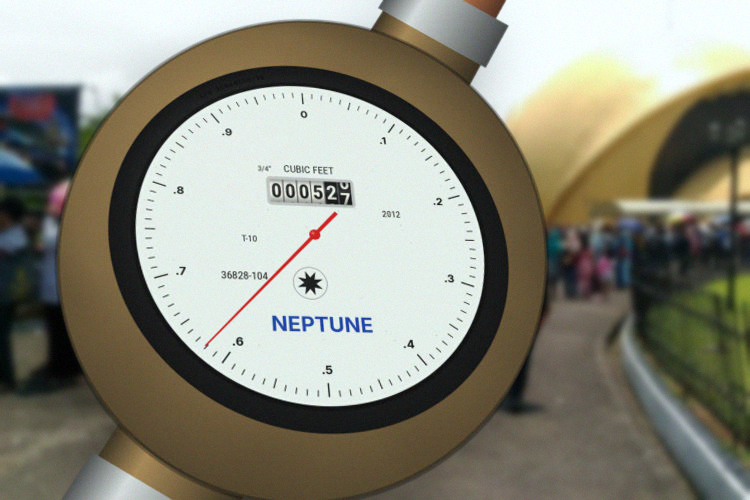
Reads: 526.62; ft³
